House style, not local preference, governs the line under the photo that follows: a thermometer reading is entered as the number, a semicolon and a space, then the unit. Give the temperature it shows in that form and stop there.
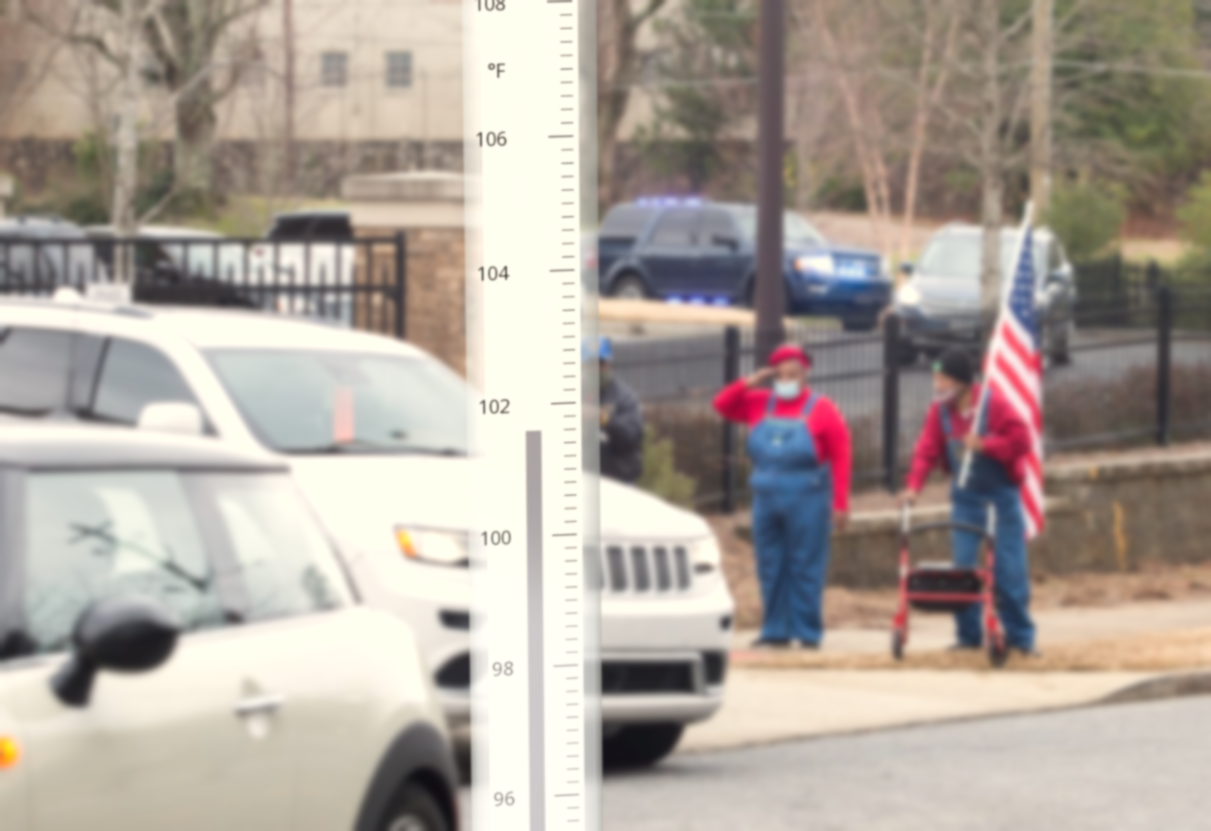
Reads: 101.6; °F
